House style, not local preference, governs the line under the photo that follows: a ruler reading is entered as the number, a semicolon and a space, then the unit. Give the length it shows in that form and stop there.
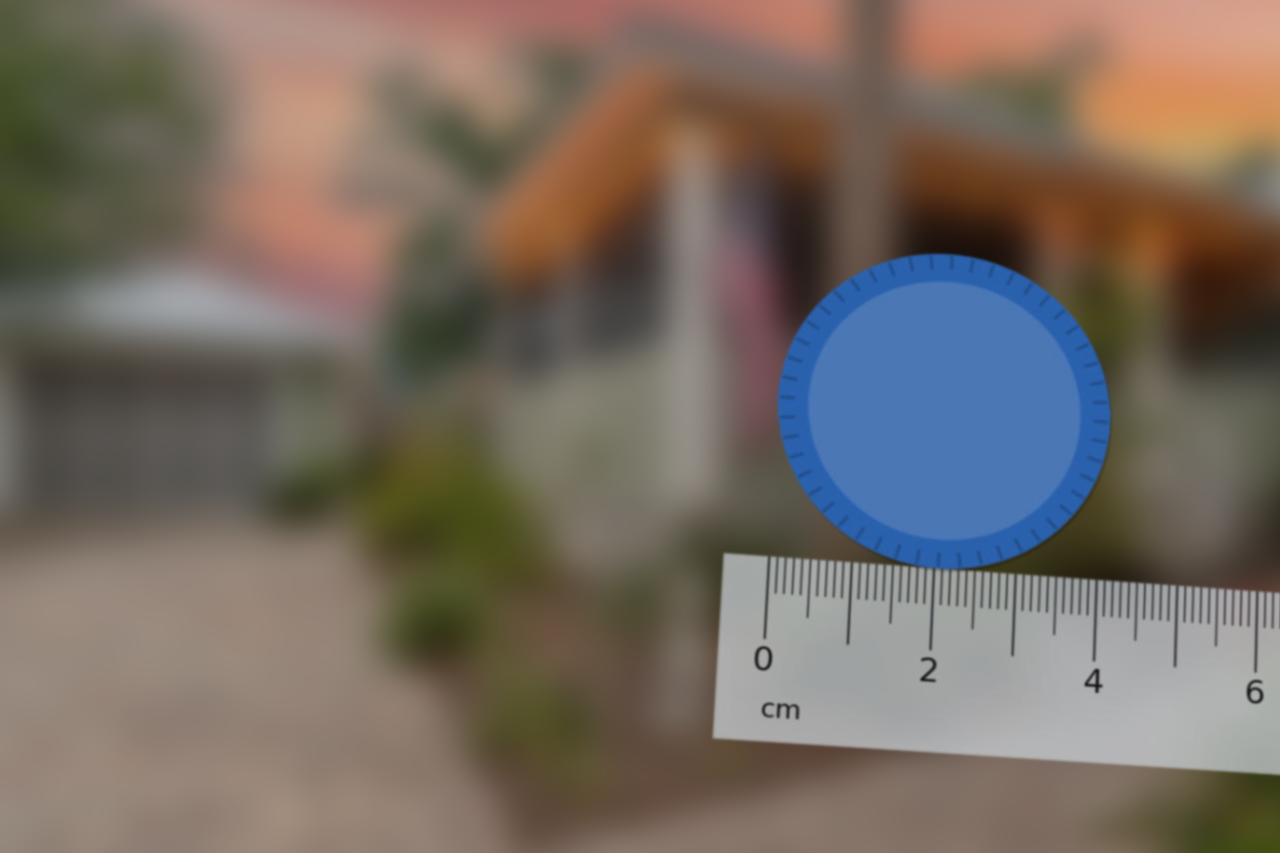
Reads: 4.1; cm
